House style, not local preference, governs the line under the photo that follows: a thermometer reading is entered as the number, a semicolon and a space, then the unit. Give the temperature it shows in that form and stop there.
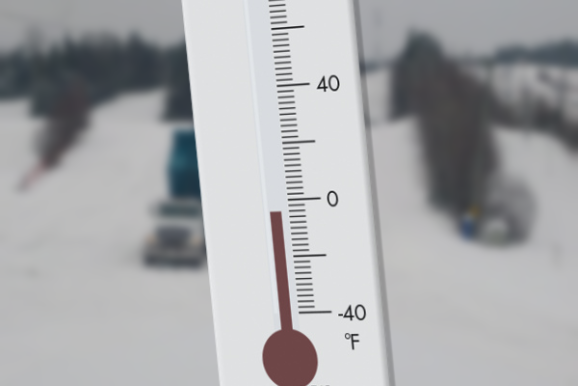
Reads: -4; °F
